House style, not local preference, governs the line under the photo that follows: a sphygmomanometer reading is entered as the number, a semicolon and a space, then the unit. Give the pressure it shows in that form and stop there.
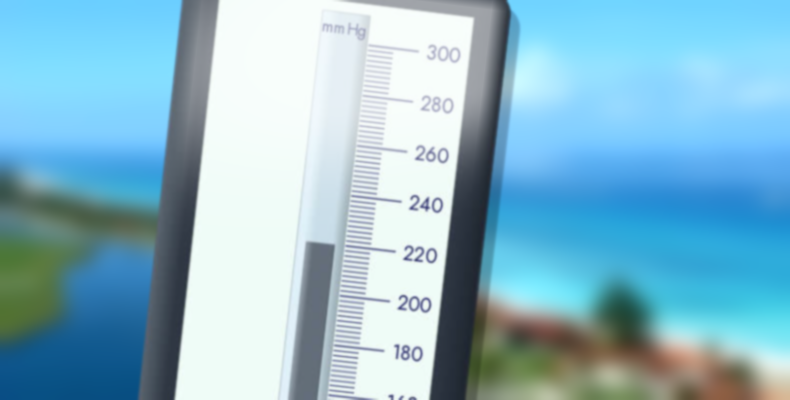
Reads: 220; mmHg
